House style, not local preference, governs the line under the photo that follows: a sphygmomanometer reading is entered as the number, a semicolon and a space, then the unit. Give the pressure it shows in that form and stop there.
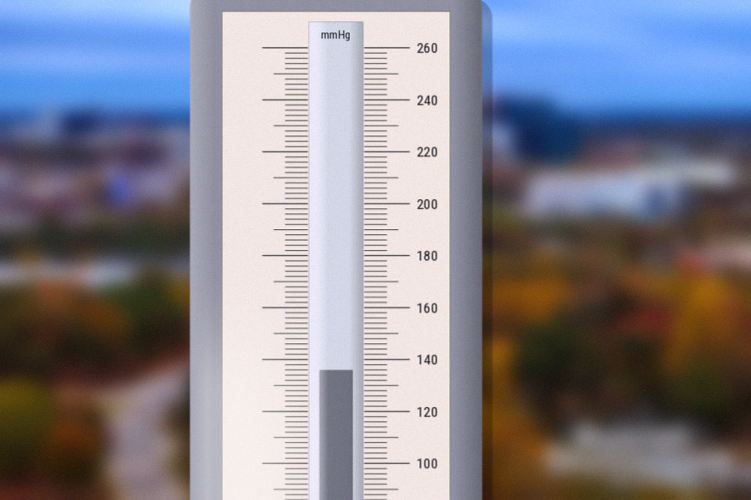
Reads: 136; mmHg
